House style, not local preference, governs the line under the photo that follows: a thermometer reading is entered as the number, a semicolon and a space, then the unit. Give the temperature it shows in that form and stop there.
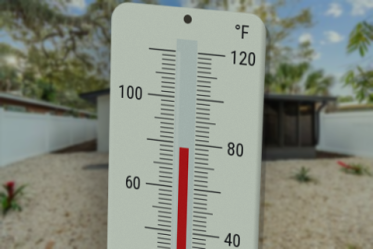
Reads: 78; °F
